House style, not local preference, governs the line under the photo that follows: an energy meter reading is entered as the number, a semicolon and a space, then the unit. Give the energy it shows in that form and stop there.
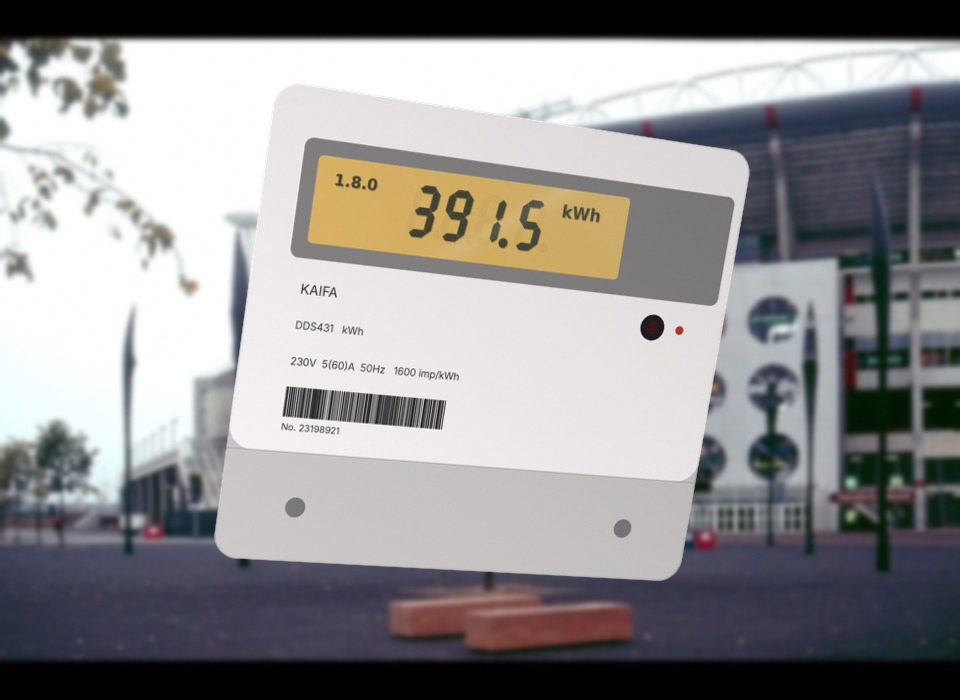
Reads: 391.5; kWh
